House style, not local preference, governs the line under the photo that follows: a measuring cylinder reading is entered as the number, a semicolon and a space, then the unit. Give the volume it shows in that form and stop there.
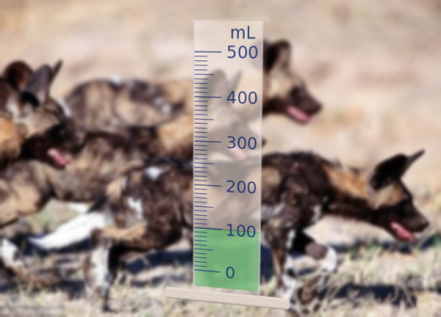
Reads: 100; mL
